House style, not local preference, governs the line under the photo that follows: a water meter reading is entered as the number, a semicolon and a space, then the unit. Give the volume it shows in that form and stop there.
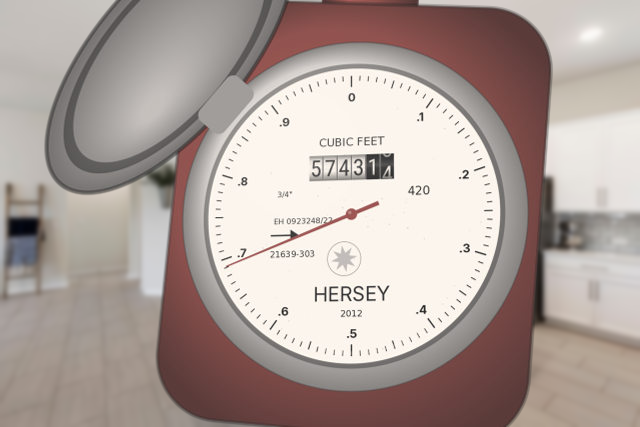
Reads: 574313.69; ft³
